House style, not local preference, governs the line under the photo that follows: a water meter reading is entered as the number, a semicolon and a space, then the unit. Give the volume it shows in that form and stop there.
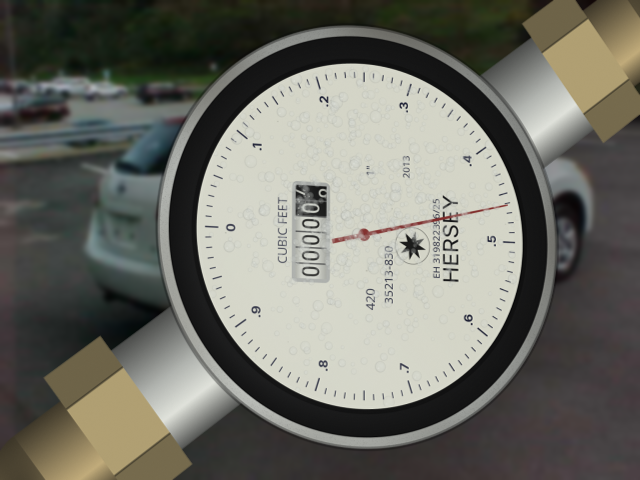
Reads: 7.46; ft³
